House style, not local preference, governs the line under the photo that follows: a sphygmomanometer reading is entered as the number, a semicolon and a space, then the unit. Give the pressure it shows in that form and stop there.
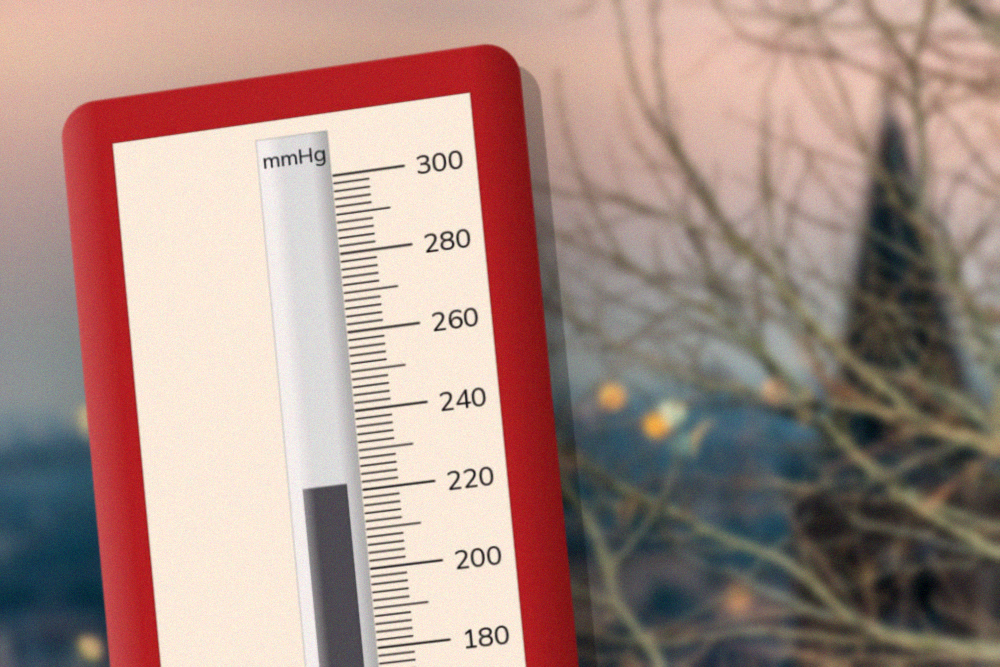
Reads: 222; mmHg
